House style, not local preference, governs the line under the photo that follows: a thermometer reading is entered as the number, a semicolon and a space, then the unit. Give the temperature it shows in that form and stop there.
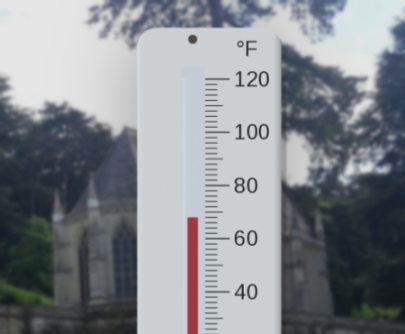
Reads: 68; °F
